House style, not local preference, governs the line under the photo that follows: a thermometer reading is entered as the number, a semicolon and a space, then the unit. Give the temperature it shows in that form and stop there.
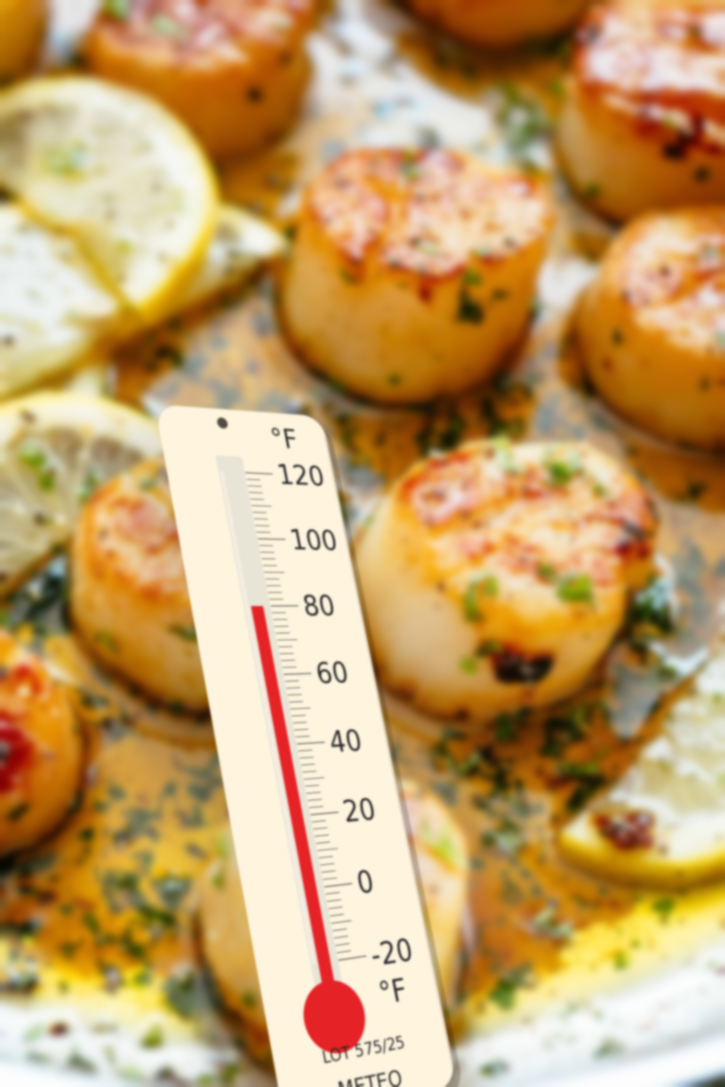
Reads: 80; °F
